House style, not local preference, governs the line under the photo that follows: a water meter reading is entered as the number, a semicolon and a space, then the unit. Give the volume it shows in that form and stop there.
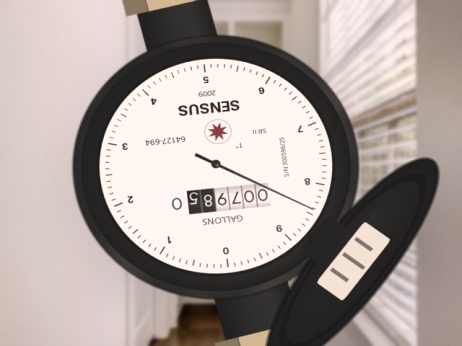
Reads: 79848.4; gal
